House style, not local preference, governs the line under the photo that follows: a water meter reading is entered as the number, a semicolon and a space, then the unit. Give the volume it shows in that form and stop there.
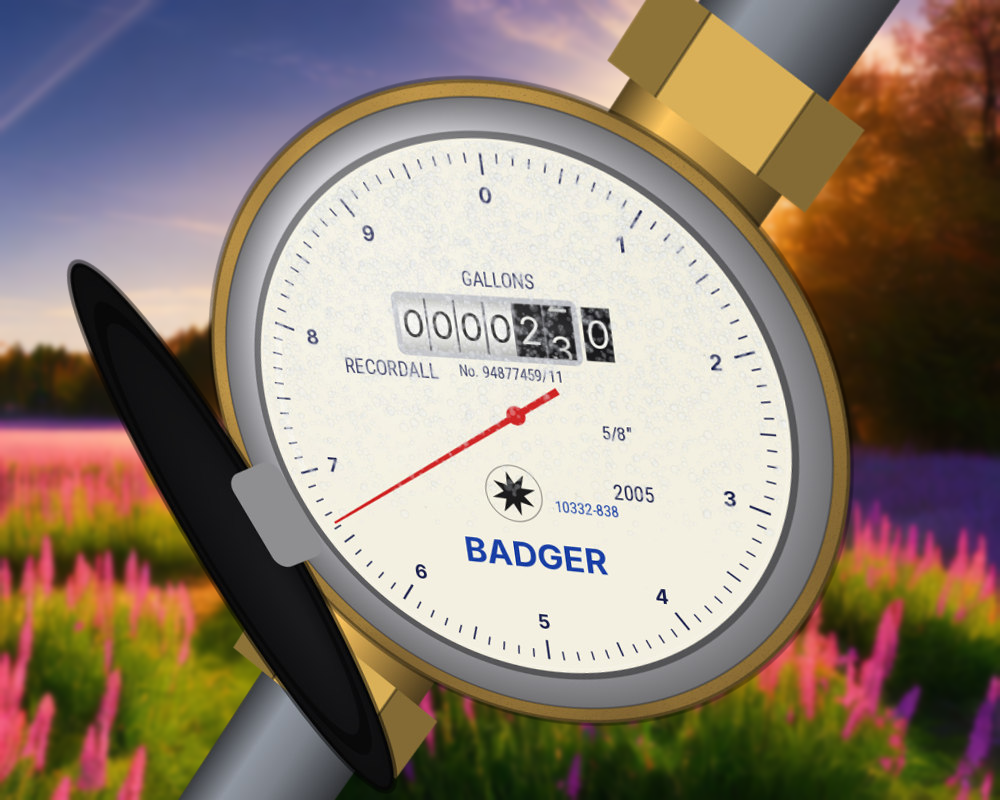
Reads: 226.6; gal
